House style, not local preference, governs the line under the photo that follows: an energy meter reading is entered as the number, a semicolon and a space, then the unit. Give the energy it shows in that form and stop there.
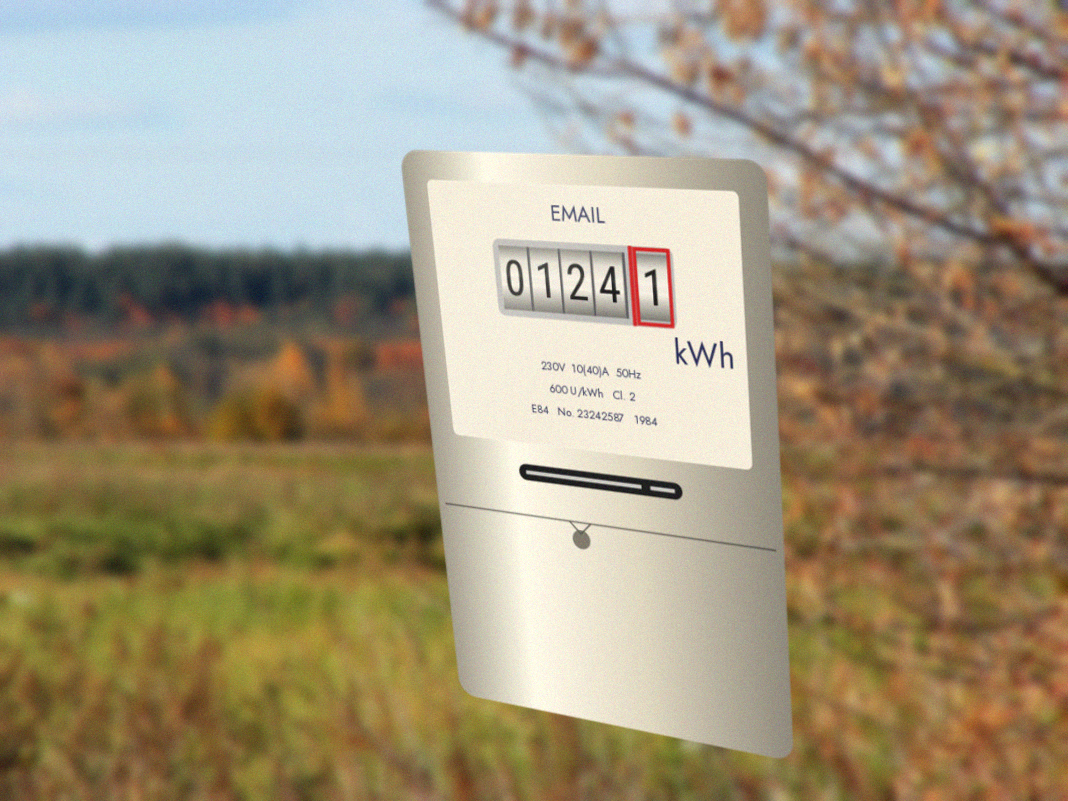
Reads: 124.1; kWh
